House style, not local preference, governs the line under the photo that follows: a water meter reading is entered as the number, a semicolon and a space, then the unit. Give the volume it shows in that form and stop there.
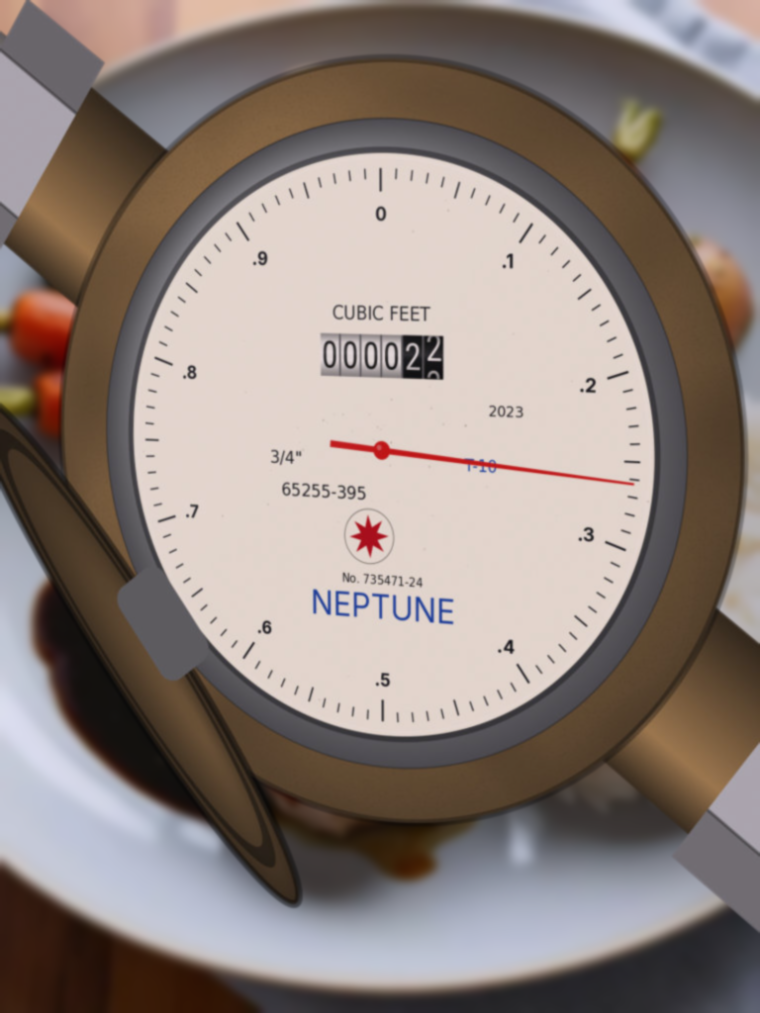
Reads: 22.26; ft³
